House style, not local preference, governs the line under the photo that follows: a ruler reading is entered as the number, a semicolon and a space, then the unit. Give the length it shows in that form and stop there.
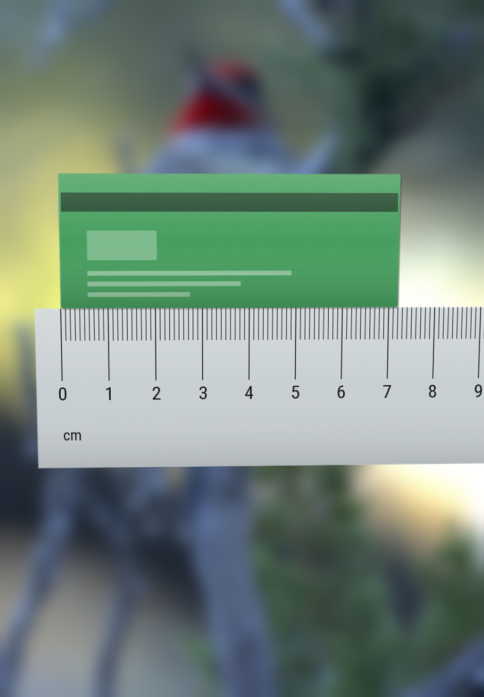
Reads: 7.2; cm
